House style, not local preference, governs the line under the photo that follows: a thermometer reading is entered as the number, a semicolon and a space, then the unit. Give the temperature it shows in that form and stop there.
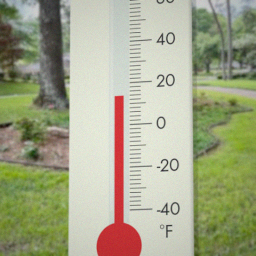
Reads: 14; °F
